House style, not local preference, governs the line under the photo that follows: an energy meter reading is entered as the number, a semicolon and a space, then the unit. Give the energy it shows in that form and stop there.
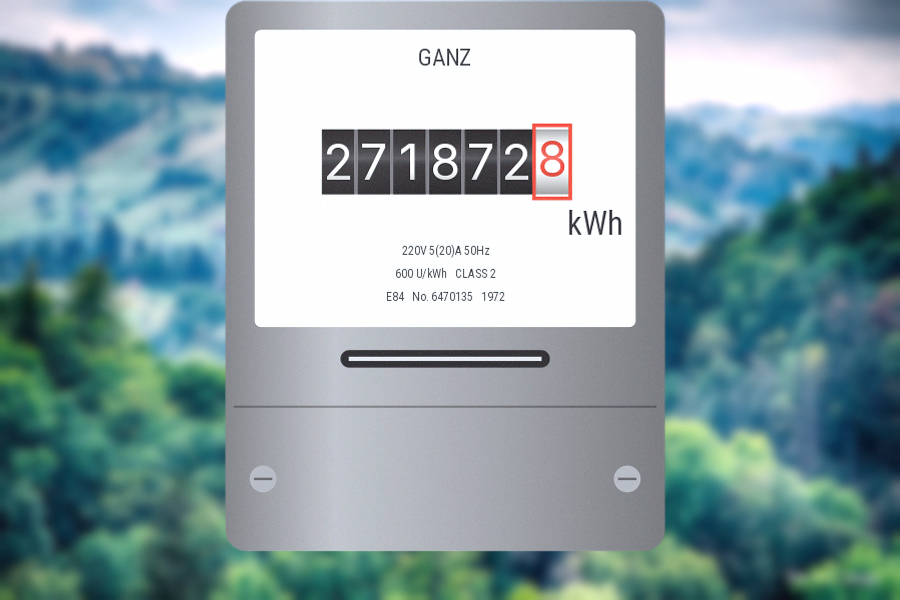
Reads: 271872.8; kWh
